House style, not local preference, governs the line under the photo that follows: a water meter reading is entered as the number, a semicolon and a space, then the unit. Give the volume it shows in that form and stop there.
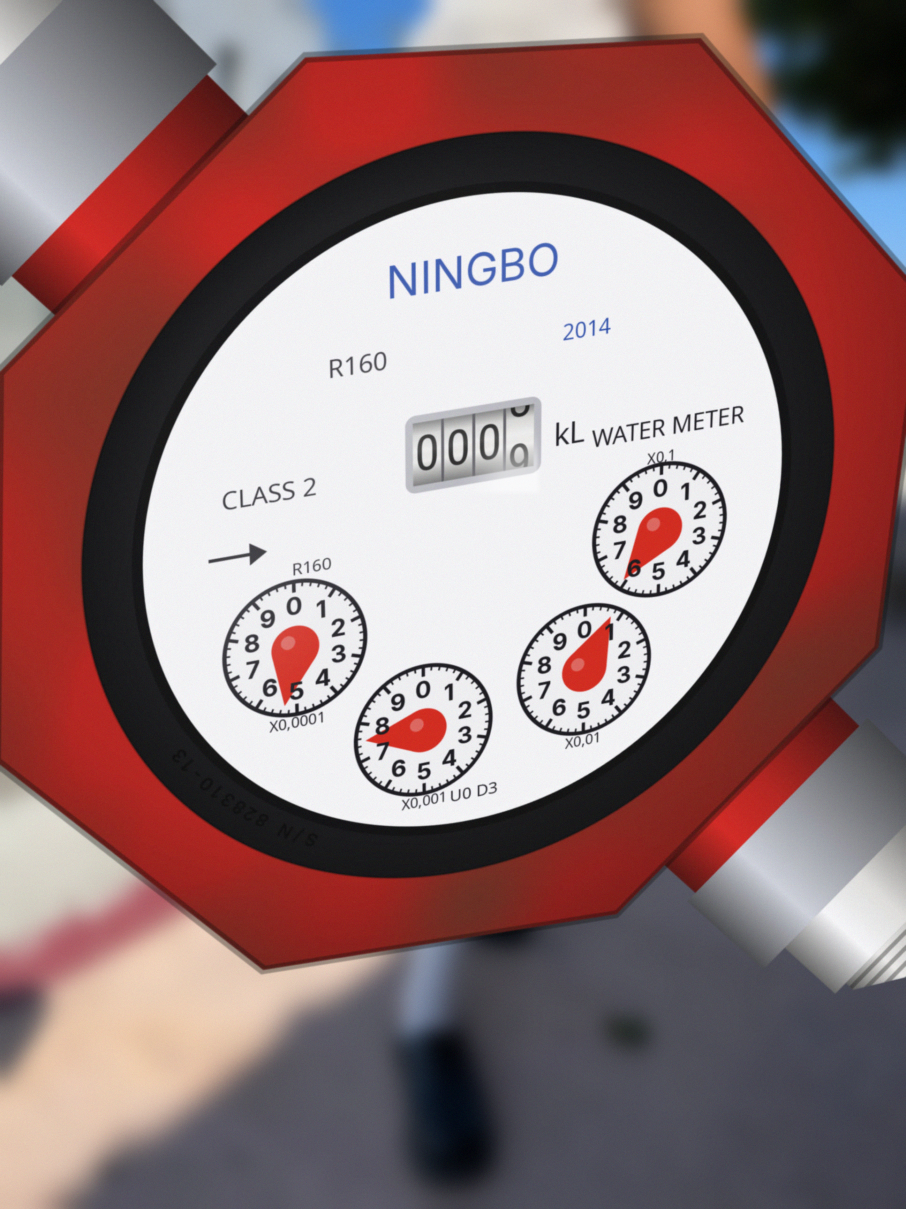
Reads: 8.6075; kL
